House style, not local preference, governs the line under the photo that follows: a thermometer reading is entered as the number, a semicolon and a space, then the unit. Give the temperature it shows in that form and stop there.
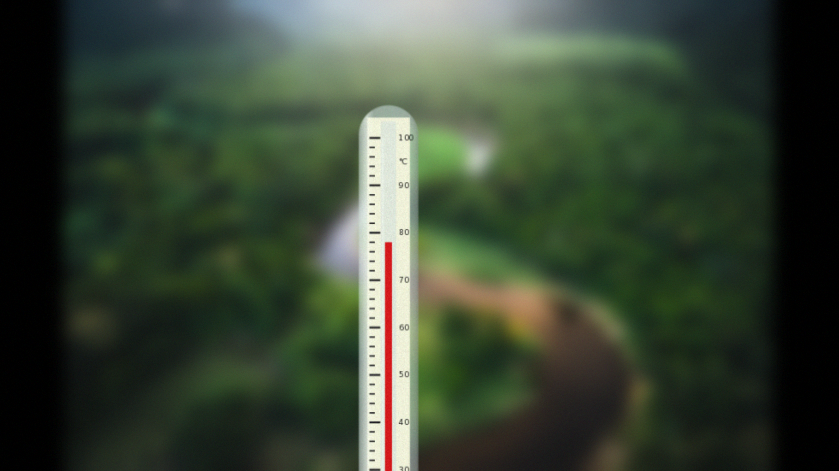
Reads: 78; °C
